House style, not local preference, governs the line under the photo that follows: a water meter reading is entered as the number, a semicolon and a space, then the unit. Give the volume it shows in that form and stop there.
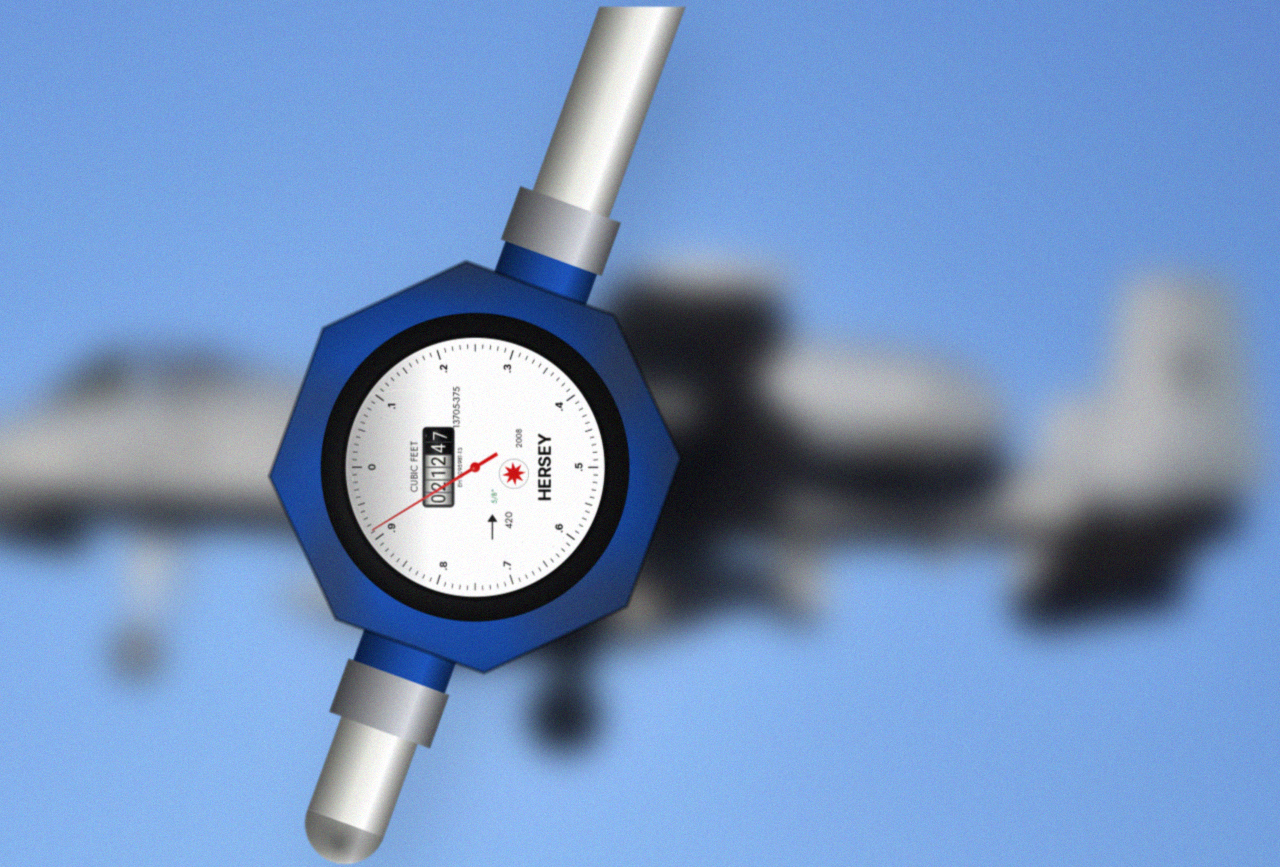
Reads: 21246.91; ft³
